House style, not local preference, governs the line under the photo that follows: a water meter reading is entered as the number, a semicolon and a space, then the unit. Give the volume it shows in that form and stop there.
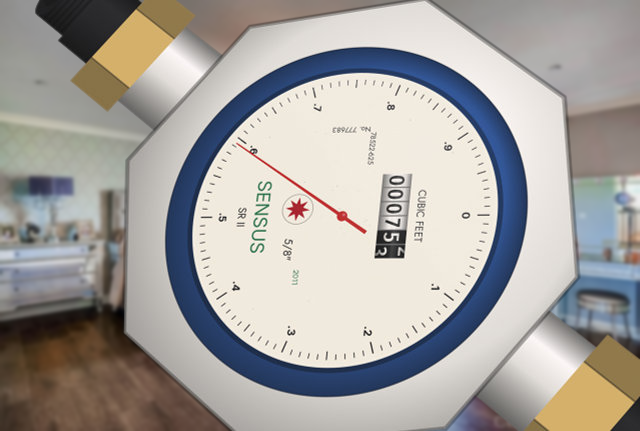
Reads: 752.59; ft³
